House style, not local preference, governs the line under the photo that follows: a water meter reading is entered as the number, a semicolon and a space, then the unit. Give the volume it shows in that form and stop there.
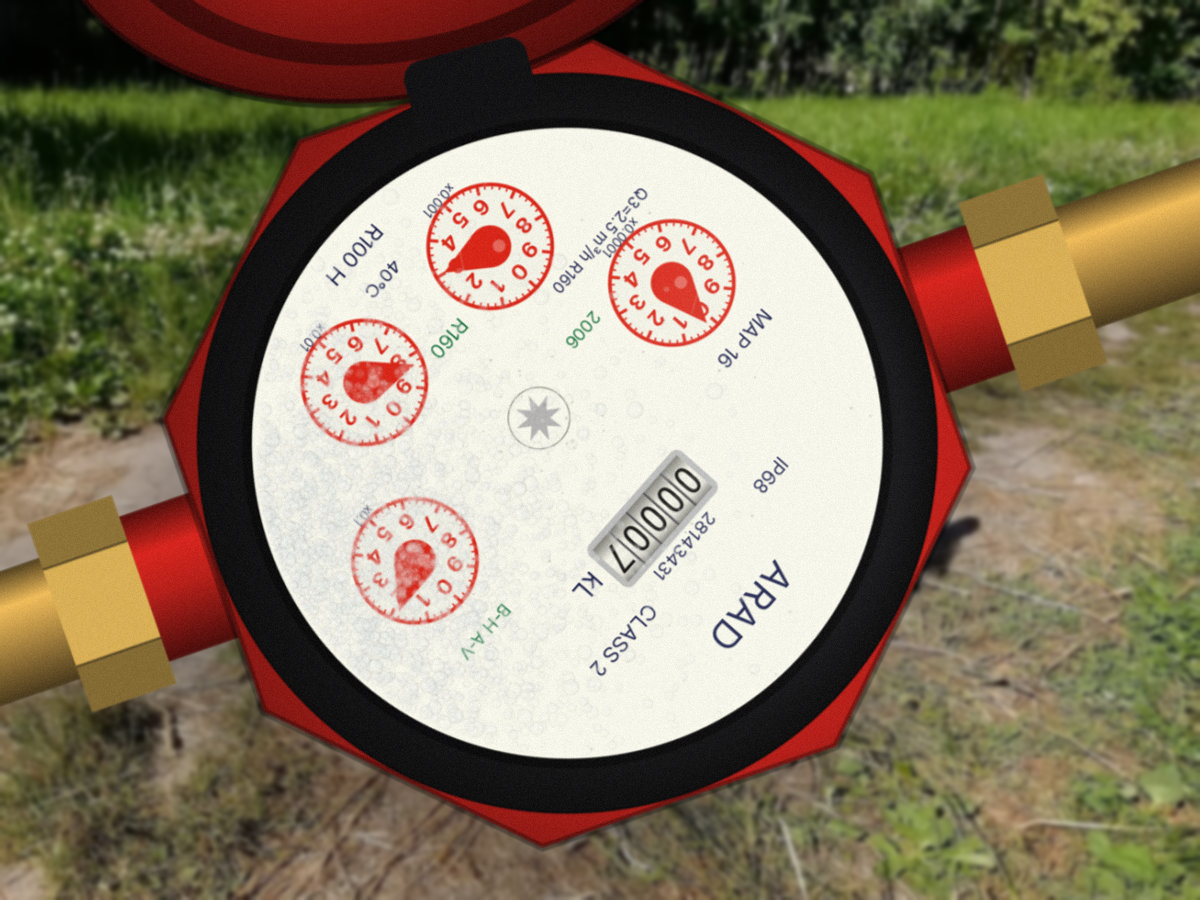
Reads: 7.1830; kL
